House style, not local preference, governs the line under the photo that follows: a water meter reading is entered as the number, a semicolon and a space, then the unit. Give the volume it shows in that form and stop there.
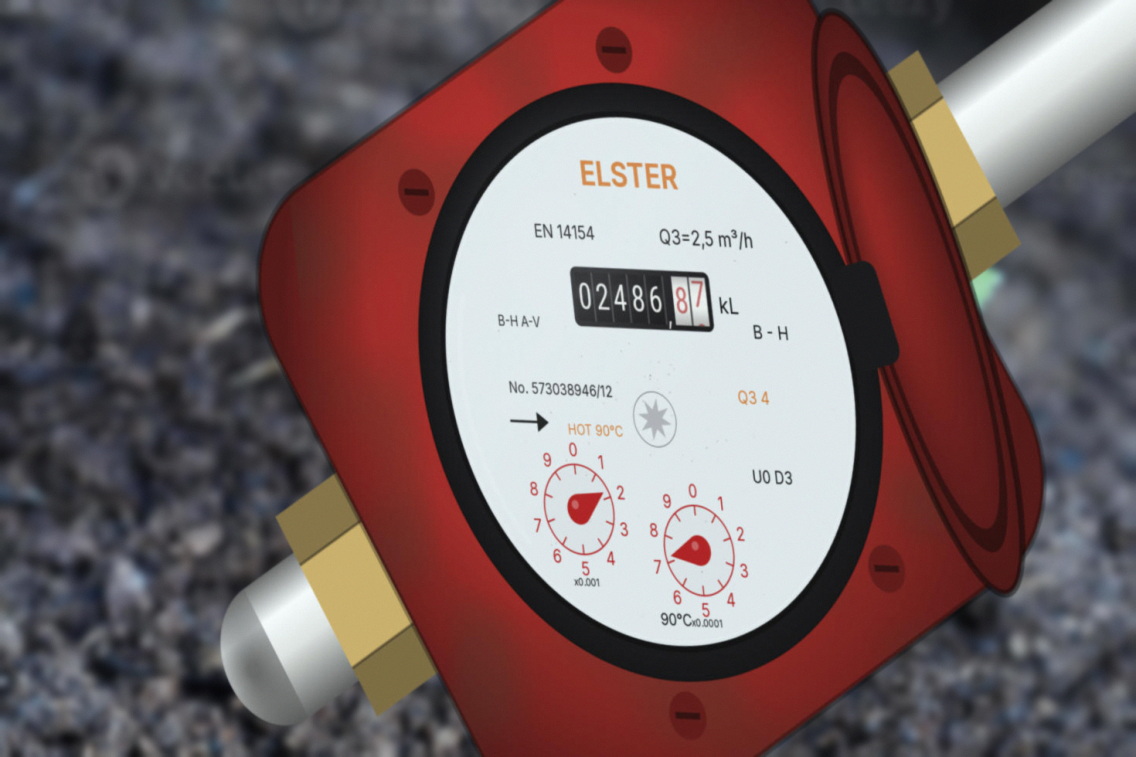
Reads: 2486.8717; kL
